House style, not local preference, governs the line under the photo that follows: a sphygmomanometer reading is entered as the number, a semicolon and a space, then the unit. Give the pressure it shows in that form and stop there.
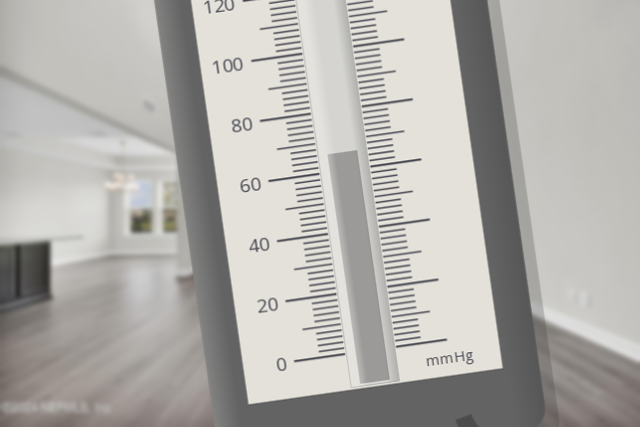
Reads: 66; mmHg
